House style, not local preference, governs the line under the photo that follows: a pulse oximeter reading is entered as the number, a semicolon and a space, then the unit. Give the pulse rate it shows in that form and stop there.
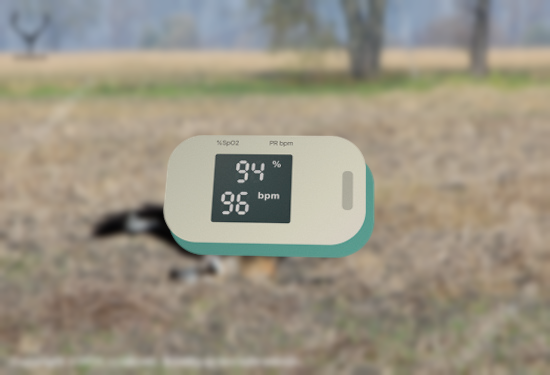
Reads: 96; bpm
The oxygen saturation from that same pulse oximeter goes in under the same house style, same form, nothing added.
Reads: 94; %
